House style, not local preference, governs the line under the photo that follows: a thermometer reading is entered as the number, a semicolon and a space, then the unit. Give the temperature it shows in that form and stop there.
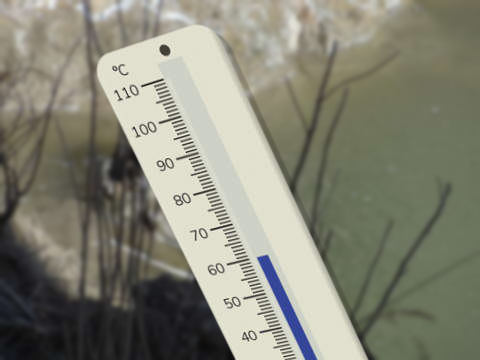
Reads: 60; °C
